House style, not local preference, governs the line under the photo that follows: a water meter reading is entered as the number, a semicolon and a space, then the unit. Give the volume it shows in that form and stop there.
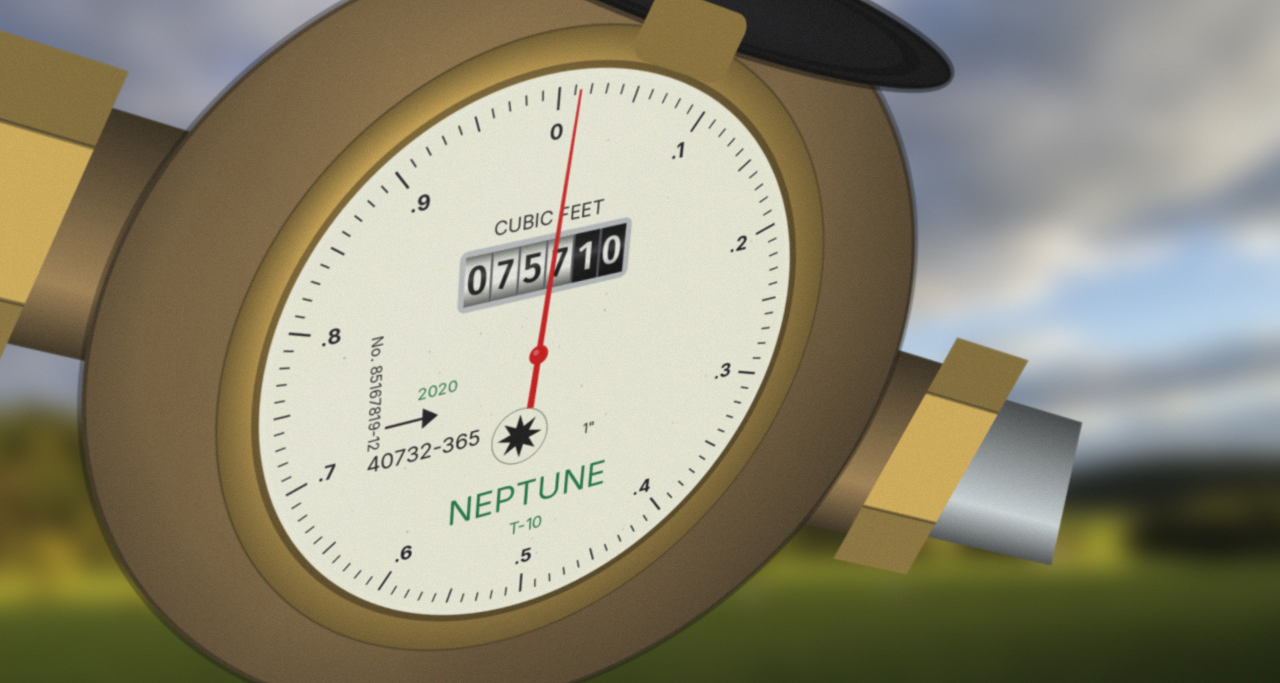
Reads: 75710.01; ft³
